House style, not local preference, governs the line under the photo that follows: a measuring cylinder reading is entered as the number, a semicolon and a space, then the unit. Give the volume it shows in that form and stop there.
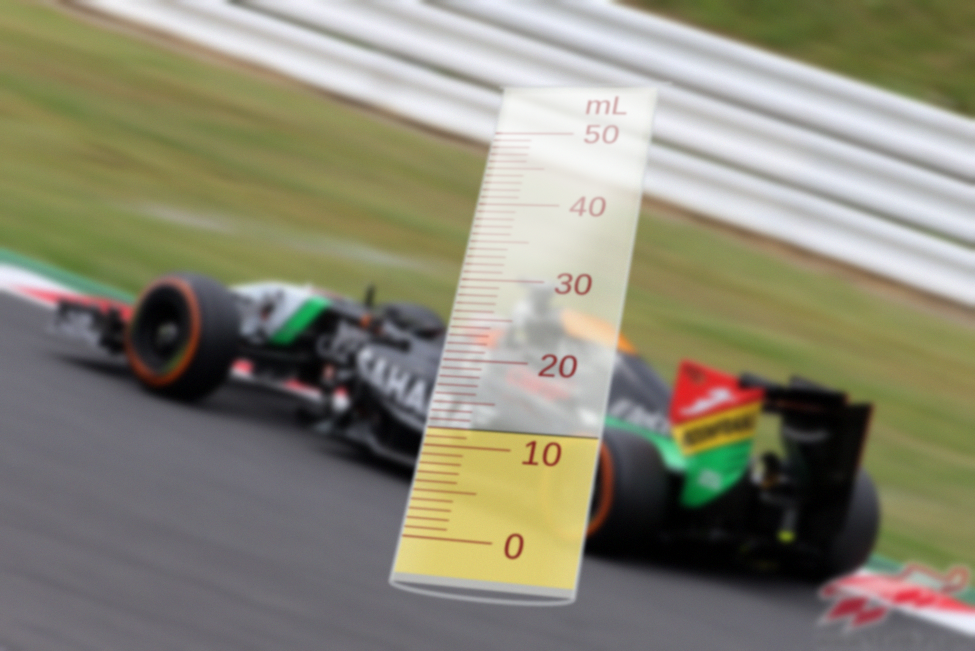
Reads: 12; mL
